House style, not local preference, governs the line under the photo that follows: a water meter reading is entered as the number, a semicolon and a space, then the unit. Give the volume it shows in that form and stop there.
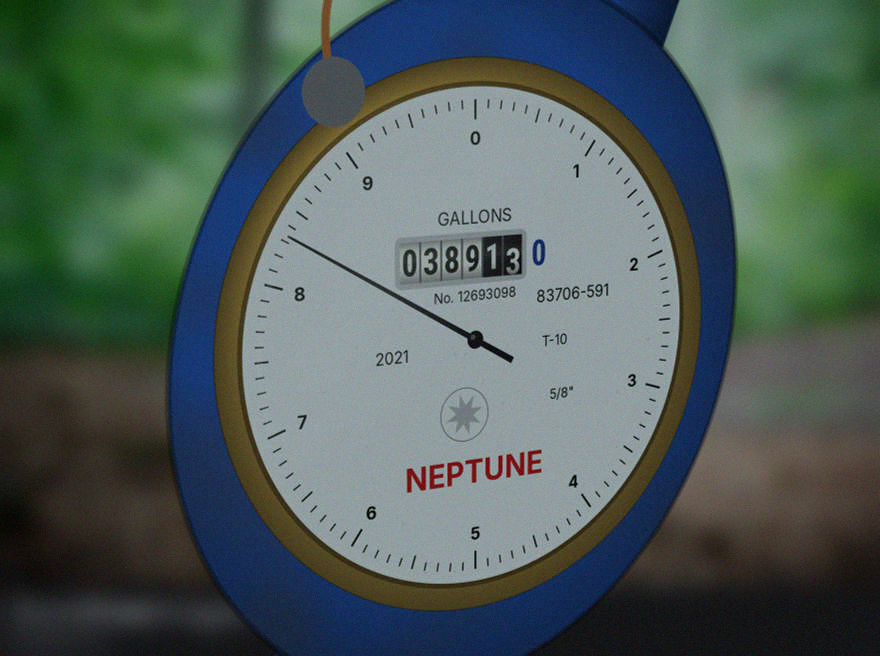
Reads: 389128.3; gal
